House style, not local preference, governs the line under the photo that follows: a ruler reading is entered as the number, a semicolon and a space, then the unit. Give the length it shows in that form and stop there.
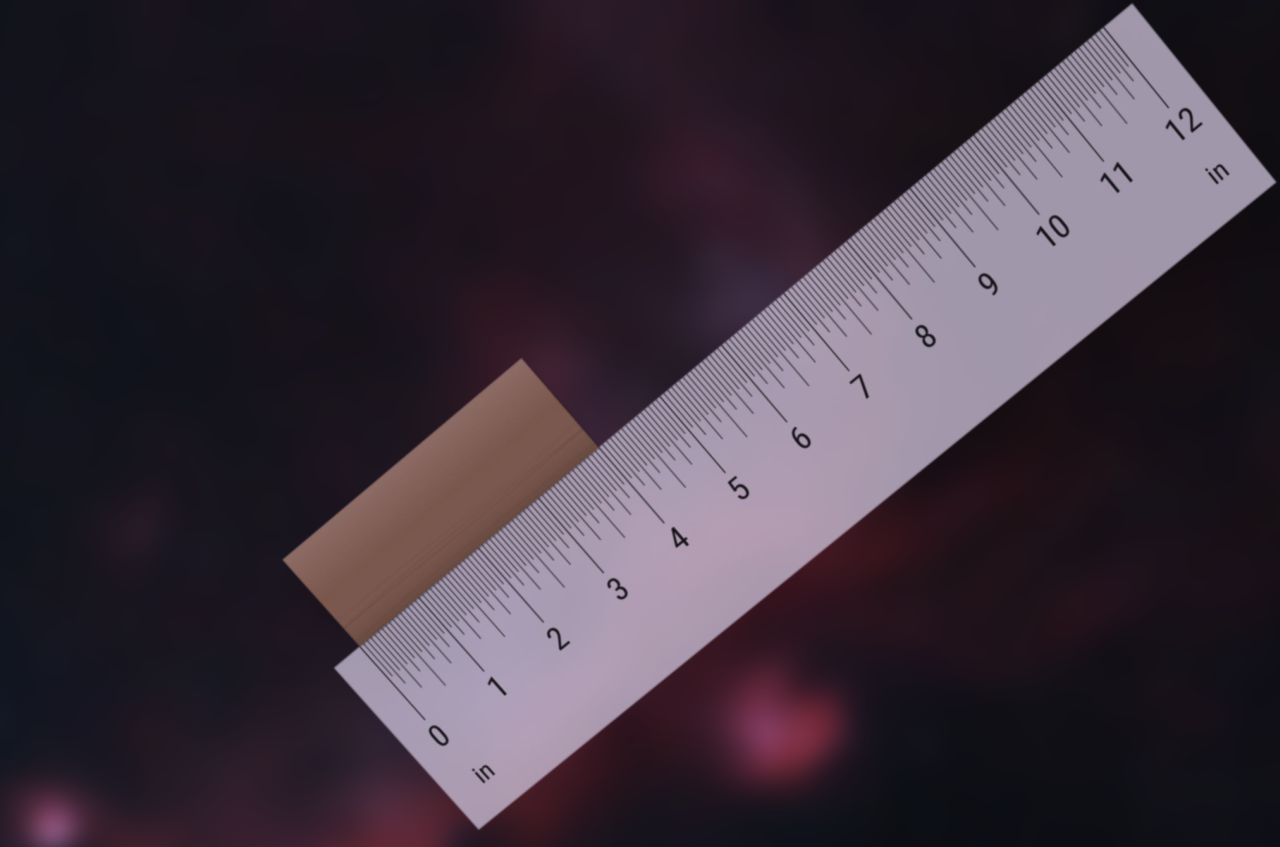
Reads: 4; in
